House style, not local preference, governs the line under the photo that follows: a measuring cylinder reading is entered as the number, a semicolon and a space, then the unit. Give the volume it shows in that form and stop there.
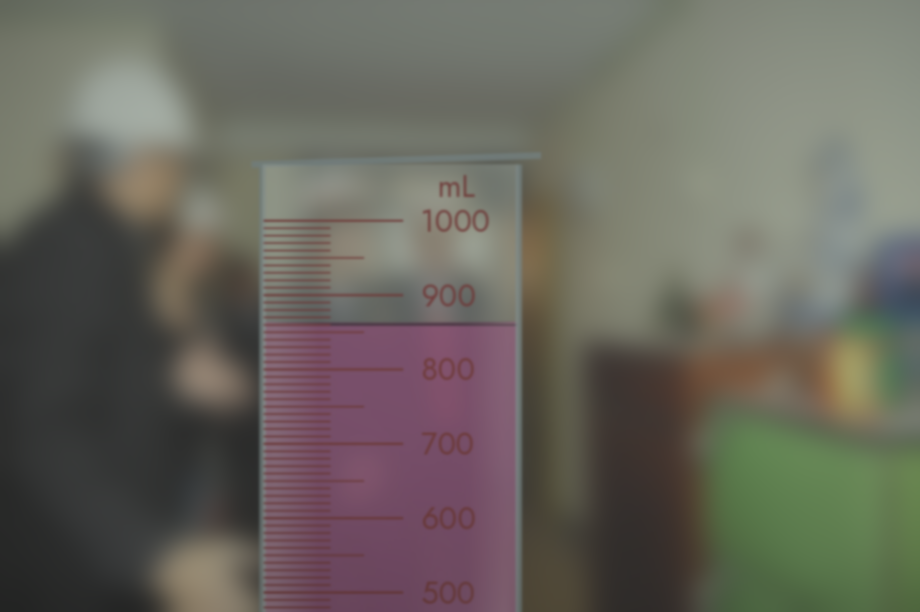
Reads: 860; mL
